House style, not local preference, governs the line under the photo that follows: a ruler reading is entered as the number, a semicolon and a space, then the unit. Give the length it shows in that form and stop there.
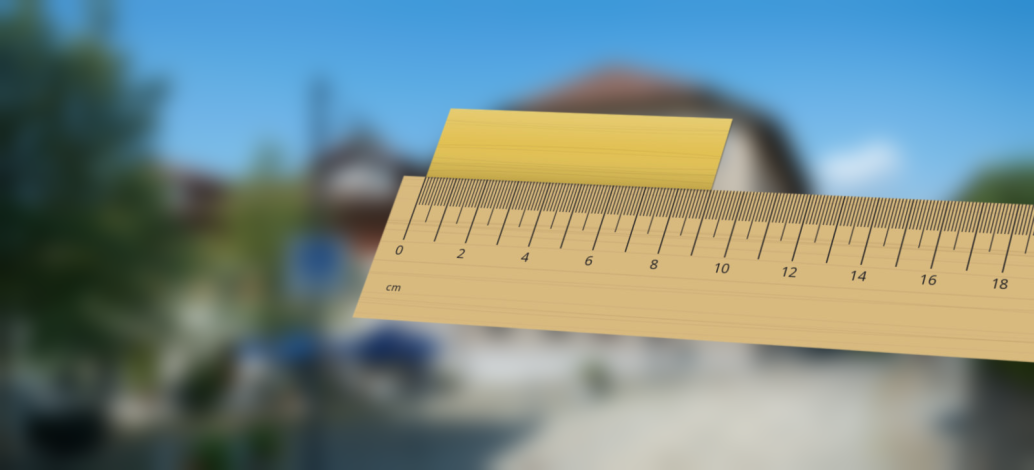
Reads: 9; cm
